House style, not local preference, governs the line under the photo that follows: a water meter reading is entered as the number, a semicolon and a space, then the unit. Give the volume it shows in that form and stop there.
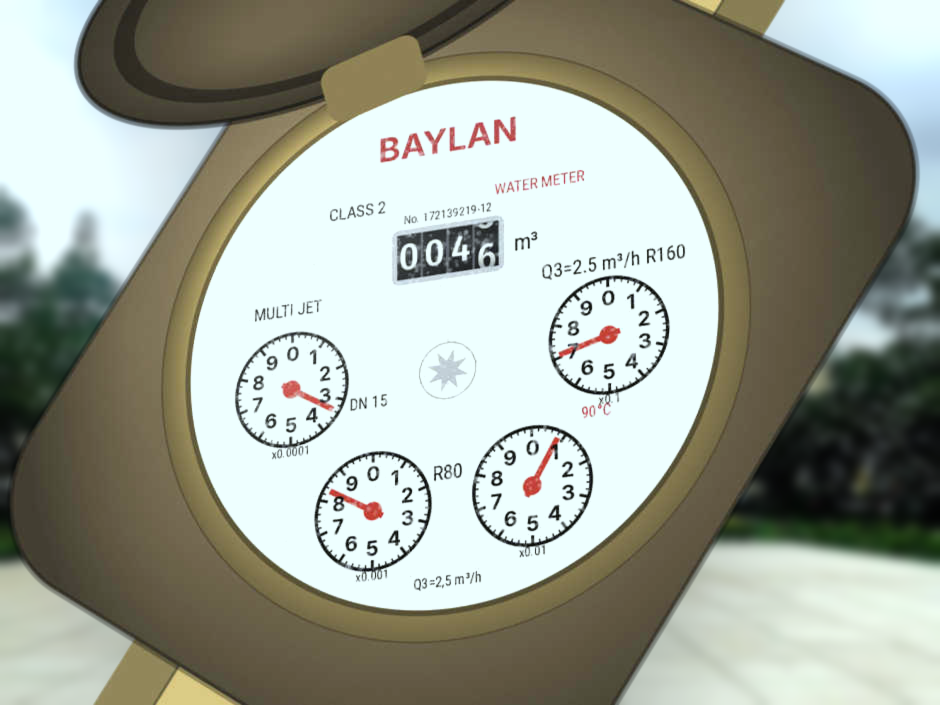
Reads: 45.7083; m³
